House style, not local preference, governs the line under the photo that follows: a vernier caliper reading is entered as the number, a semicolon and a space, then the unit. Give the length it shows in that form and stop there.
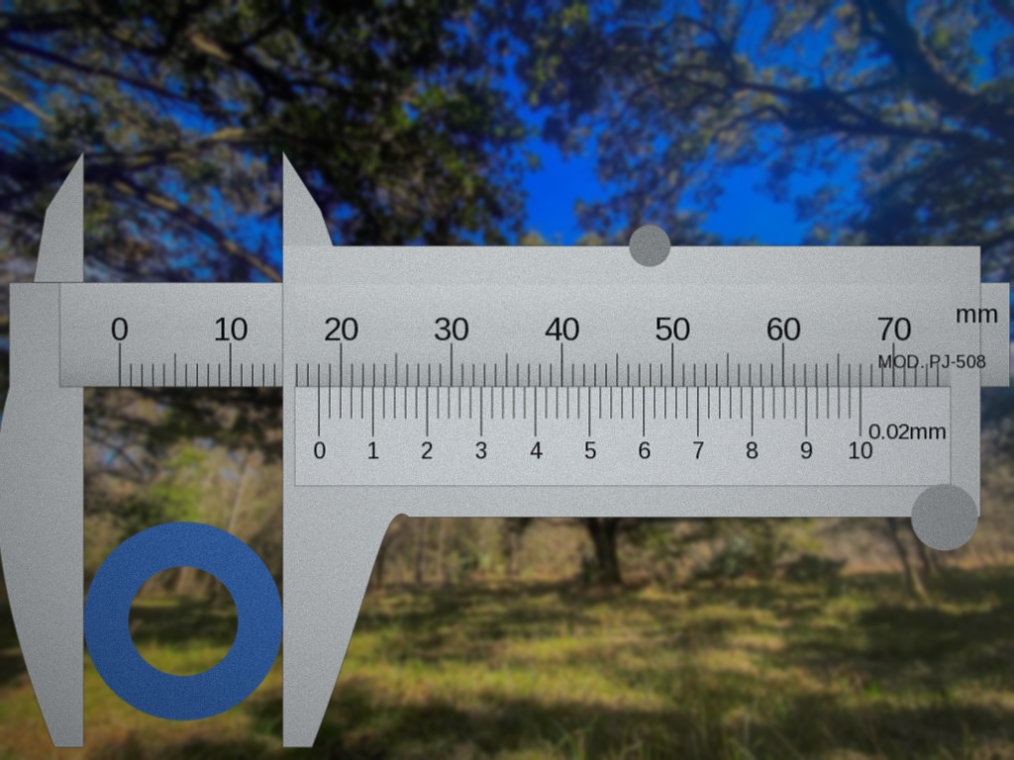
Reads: 18.0; mm
